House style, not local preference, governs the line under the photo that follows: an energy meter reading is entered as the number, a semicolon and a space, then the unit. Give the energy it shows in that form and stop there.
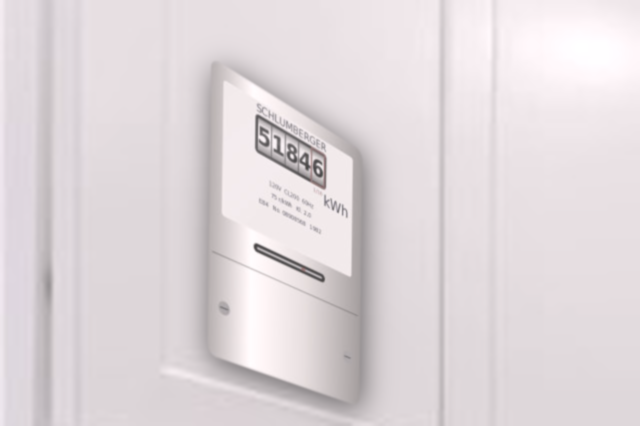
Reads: 5184.6; kWh
